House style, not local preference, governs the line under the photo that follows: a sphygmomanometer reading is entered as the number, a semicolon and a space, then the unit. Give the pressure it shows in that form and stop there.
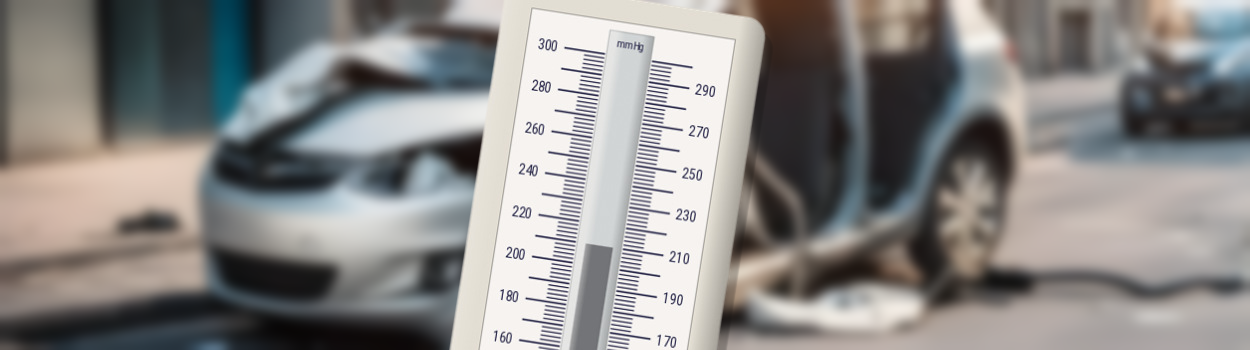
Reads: 210; mmHg
